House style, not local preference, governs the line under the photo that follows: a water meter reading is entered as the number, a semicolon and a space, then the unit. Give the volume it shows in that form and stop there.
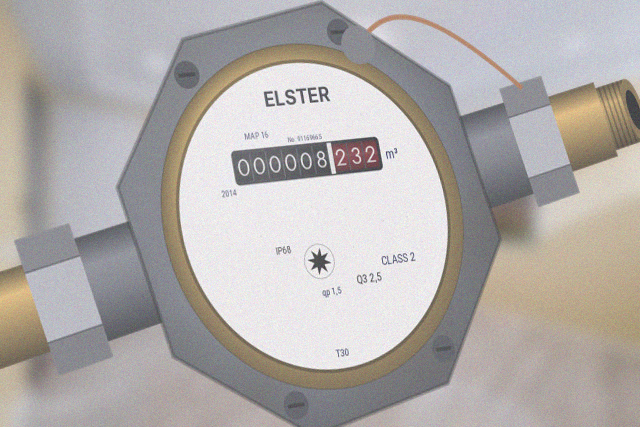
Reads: 8.232; m³
